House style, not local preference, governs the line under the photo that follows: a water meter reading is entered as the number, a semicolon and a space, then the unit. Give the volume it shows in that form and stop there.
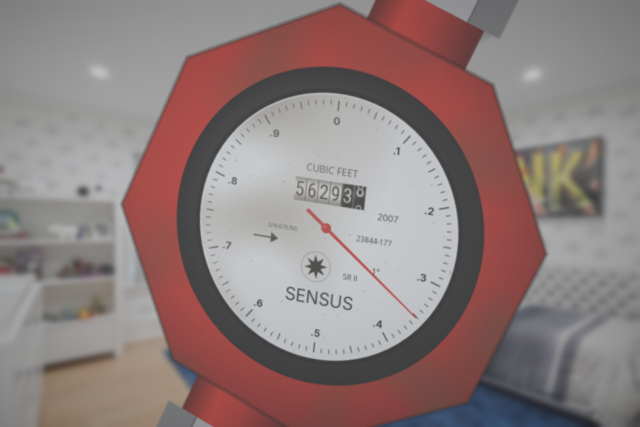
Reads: 562938.35; ft³
